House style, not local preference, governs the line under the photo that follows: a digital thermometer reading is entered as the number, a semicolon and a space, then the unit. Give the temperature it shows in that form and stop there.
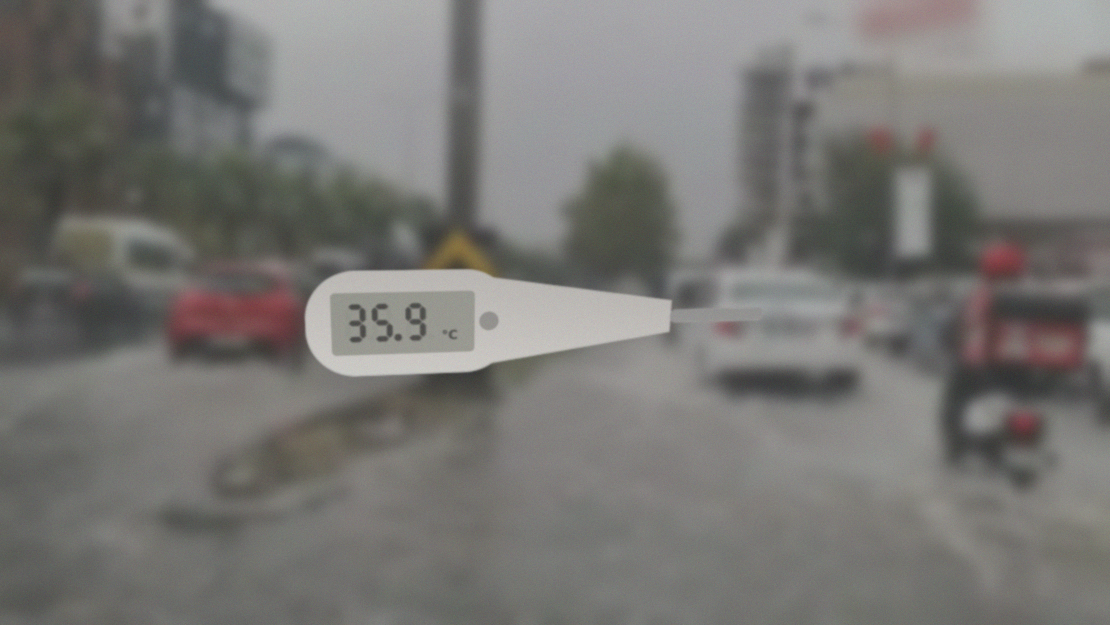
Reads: 35.9; °C
